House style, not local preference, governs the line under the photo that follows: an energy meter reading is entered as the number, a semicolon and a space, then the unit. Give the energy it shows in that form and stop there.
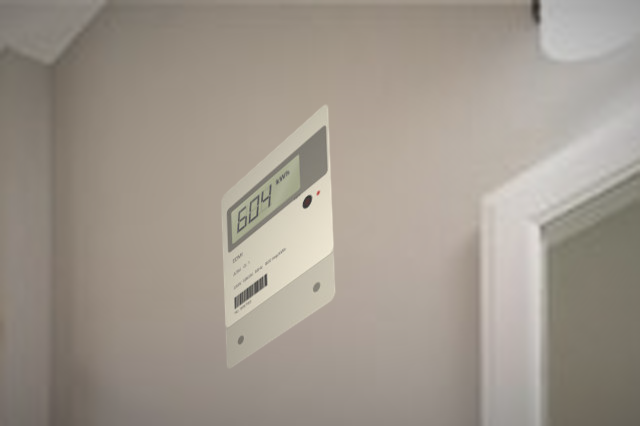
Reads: 604; kWh
